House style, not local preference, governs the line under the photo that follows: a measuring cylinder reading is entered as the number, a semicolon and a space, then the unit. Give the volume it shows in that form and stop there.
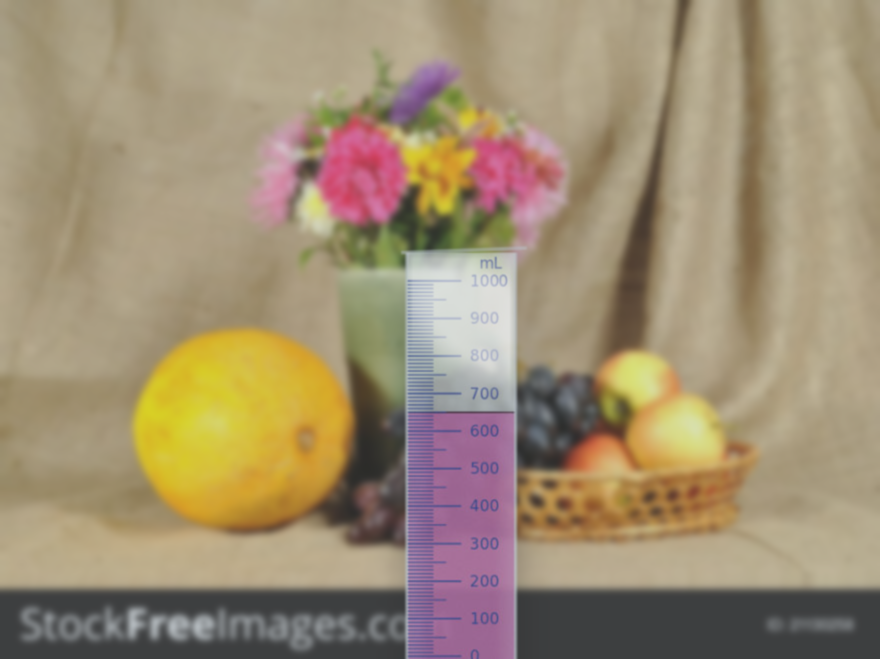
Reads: 650; mL
